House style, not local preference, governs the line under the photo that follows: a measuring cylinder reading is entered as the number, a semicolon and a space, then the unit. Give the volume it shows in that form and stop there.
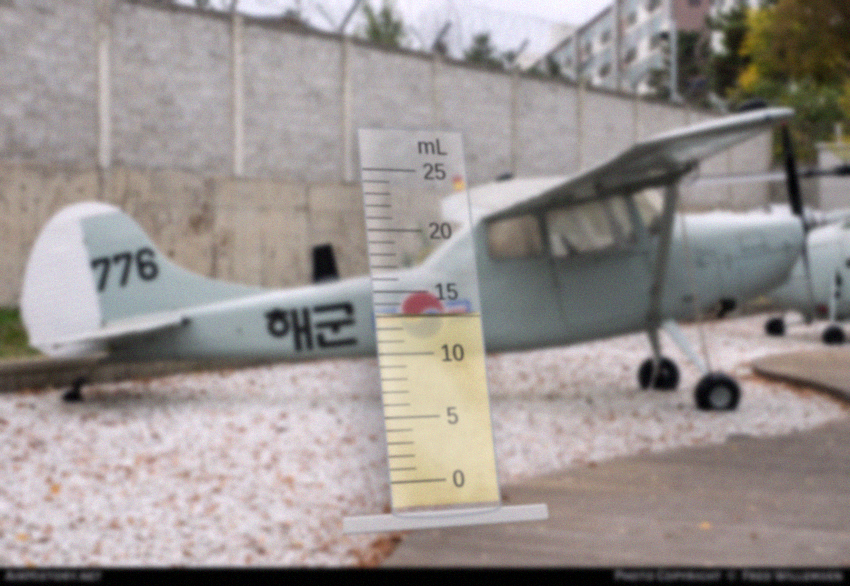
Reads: 13; mL
